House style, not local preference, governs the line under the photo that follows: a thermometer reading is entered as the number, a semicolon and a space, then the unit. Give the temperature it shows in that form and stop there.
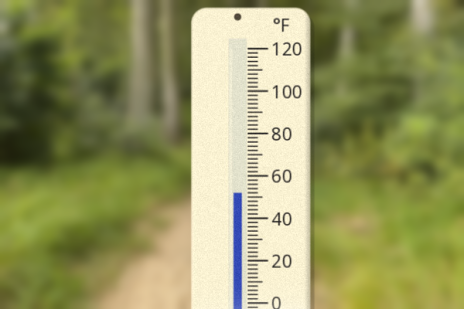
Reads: 52; °F
